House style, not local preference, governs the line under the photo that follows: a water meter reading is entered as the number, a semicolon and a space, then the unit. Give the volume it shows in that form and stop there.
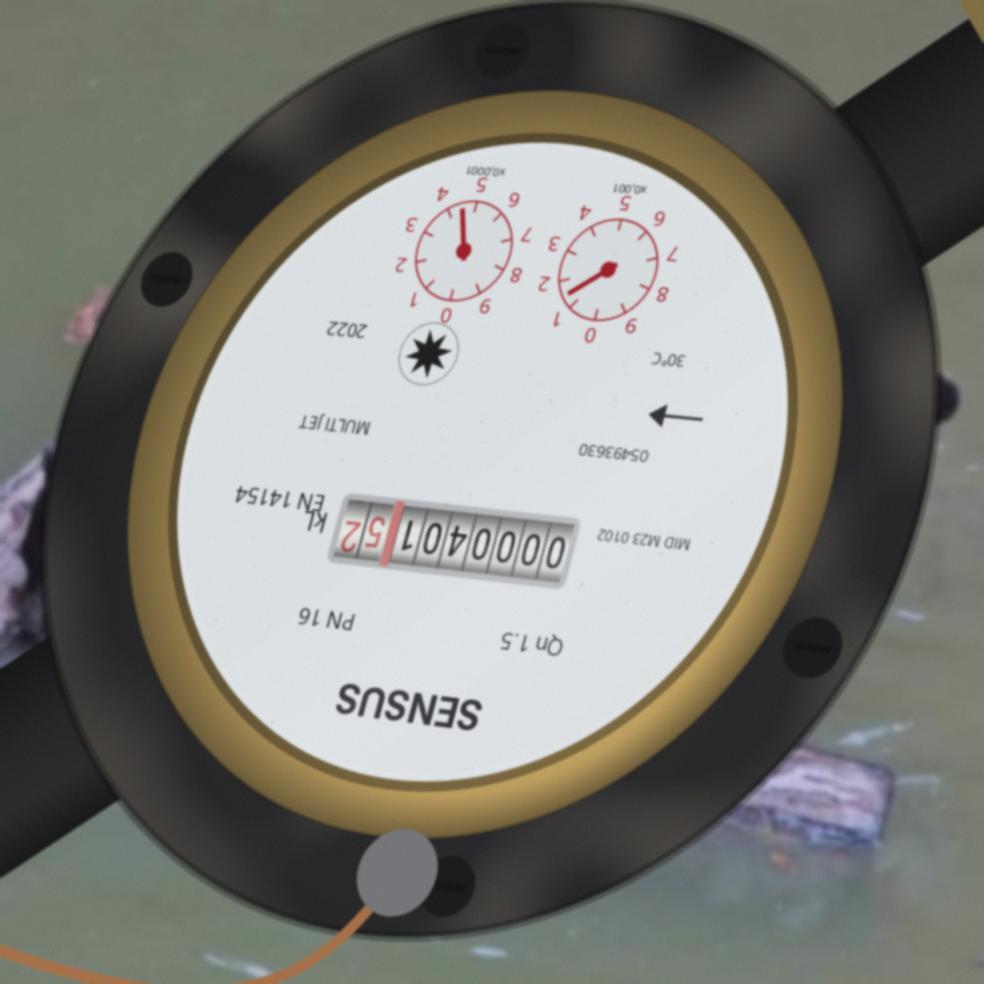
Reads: 401.5214; kL
